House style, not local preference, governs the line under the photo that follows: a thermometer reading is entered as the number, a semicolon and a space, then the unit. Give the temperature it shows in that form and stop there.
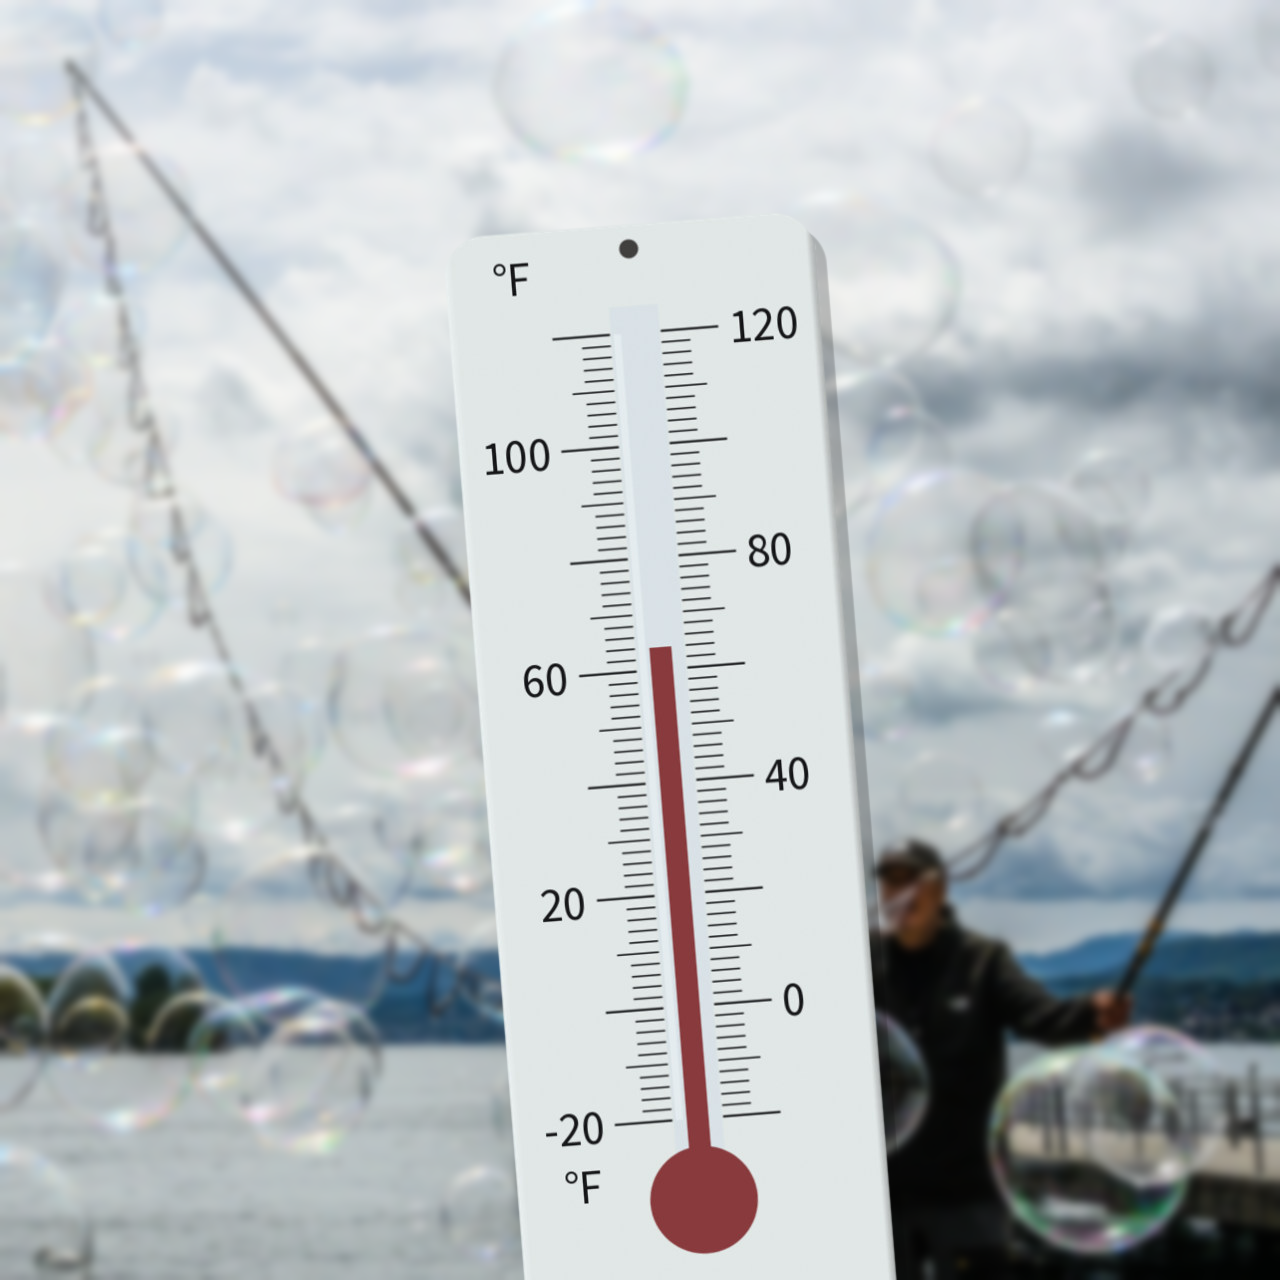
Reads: 64; °F
